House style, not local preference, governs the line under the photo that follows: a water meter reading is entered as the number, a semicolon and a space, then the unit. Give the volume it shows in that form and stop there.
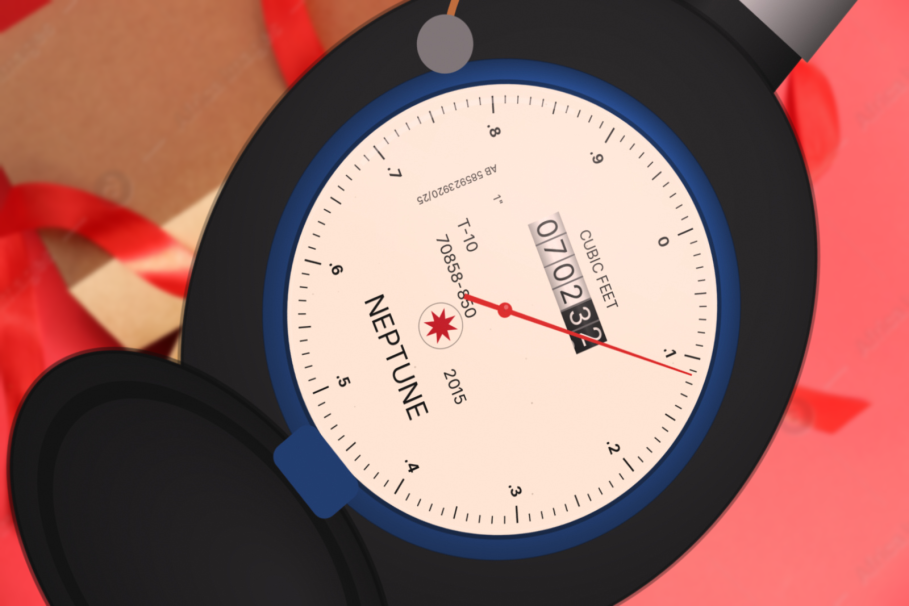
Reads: 70232.11; ft³
